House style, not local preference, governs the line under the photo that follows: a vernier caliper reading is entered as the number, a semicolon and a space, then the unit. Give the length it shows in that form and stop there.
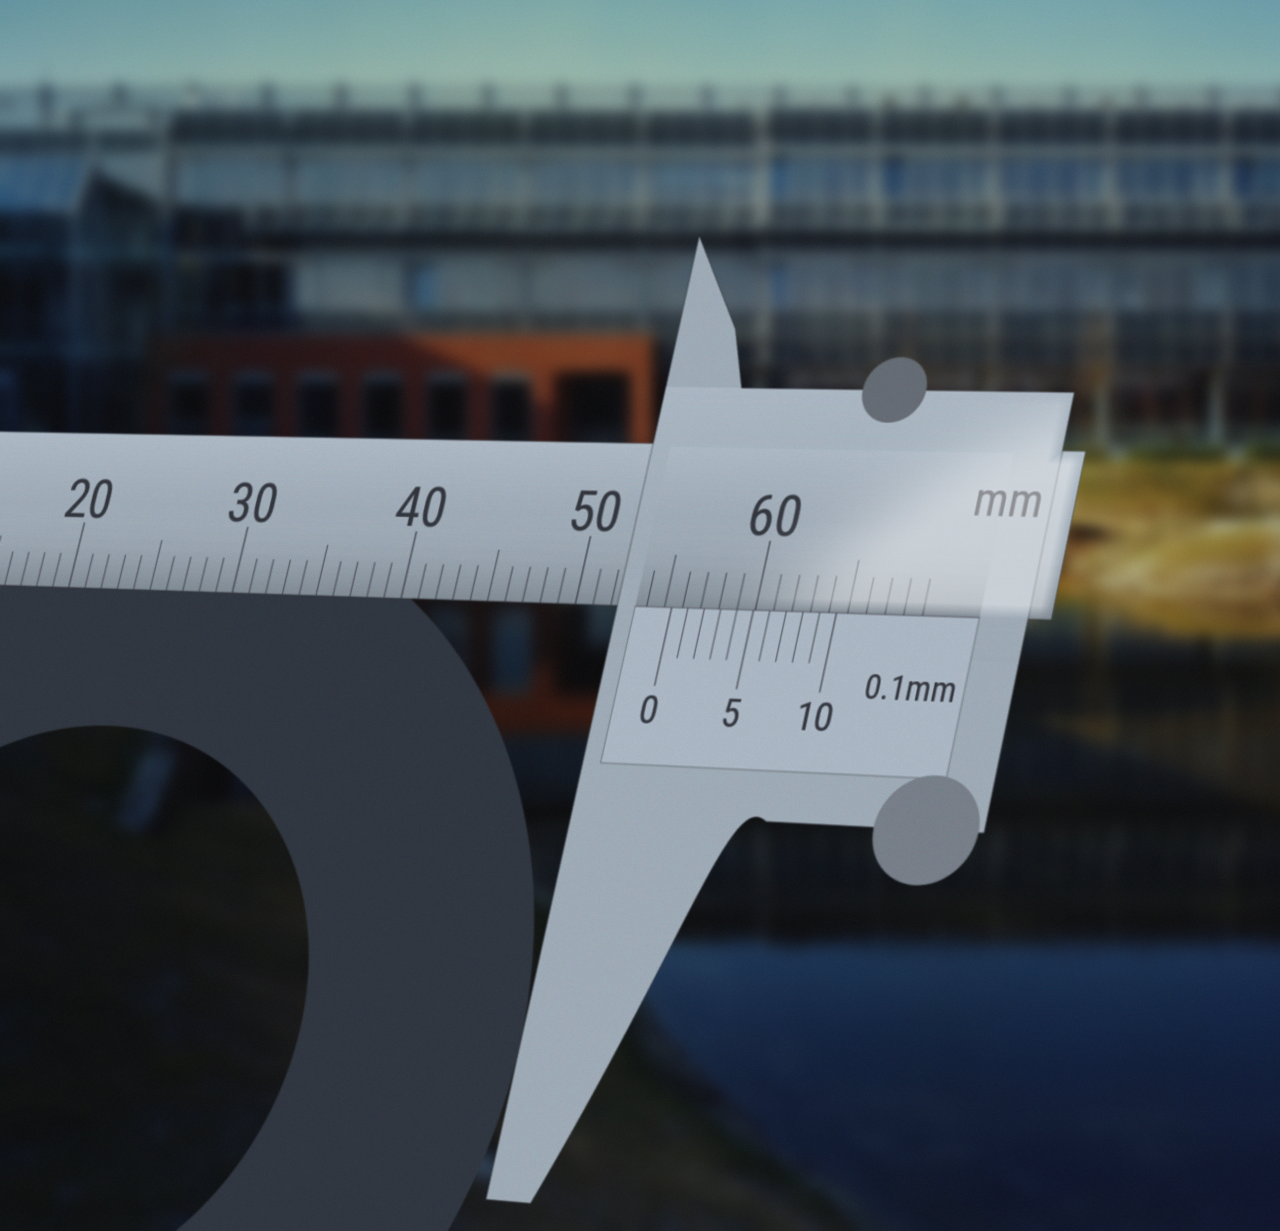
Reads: 55.4; mm
